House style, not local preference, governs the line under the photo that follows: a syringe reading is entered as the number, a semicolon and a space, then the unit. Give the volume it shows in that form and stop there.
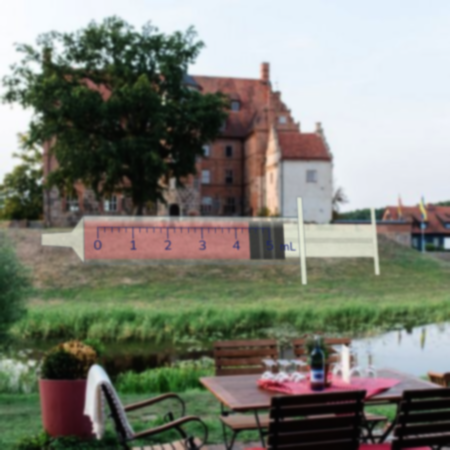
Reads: 4.4; mL
